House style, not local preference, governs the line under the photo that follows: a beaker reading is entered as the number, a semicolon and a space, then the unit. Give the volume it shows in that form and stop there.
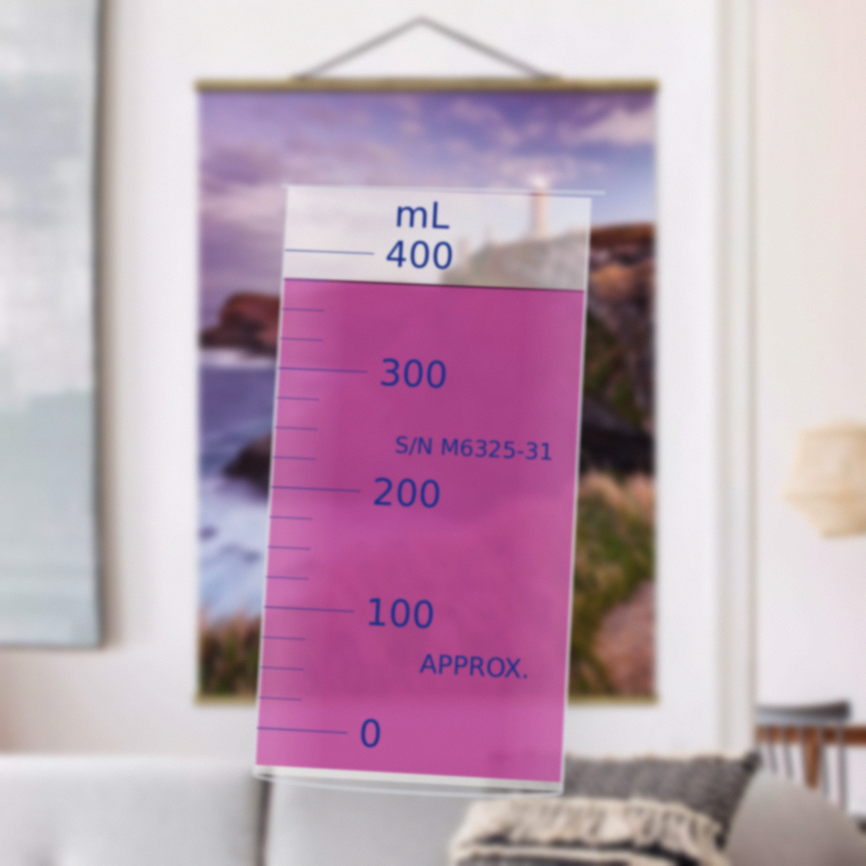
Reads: 375; mL
